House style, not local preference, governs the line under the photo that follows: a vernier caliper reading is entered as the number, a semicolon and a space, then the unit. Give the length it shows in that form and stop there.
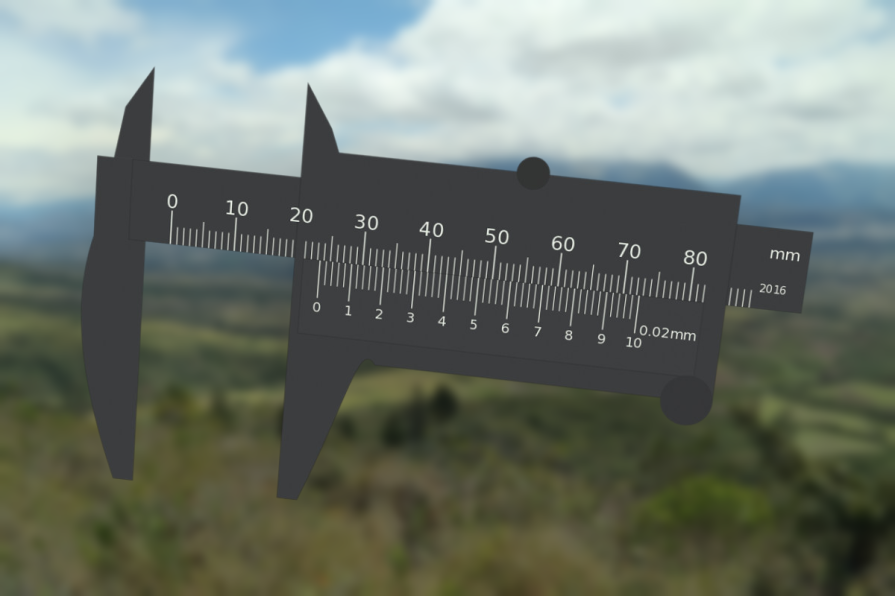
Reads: 23.4; mm
